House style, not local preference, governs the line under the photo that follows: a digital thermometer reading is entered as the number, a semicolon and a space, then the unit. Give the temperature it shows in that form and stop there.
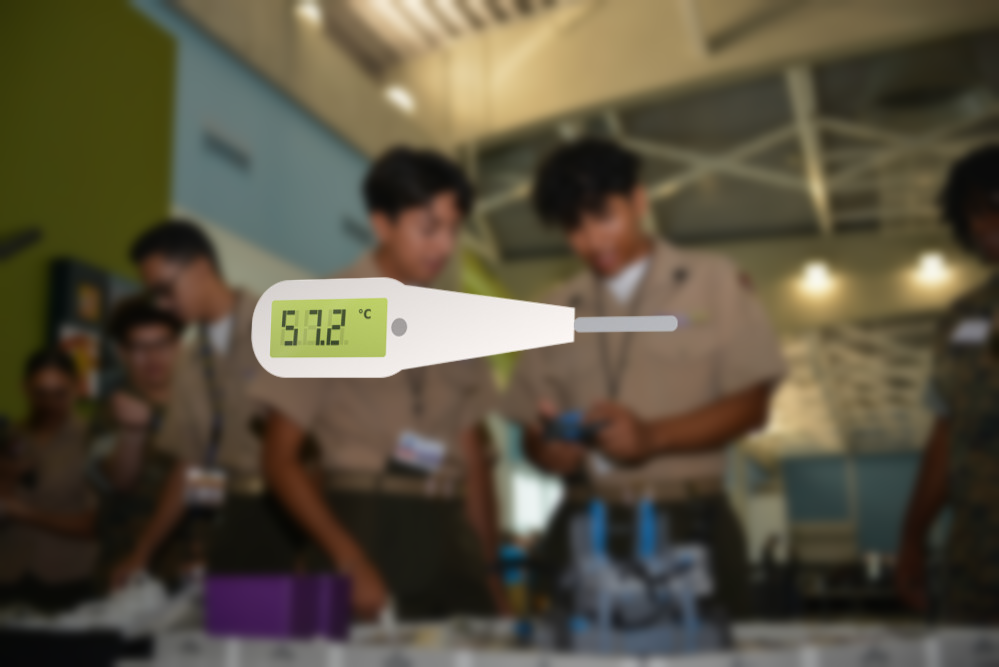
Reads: 57.2; °C
